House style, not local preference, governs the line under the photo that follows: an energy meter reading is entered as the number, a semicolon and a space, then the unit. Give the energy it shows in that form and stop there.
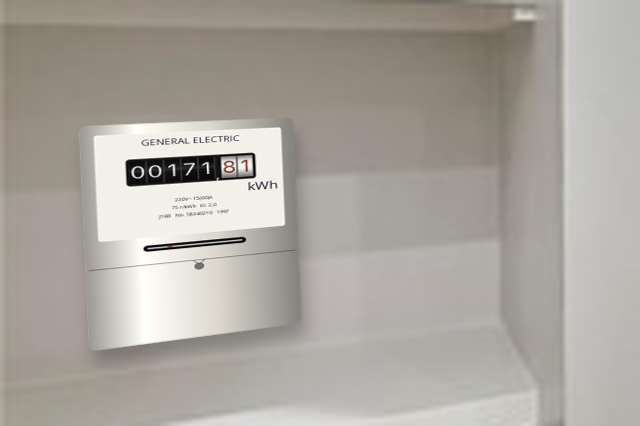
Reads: 171.81; kWh
